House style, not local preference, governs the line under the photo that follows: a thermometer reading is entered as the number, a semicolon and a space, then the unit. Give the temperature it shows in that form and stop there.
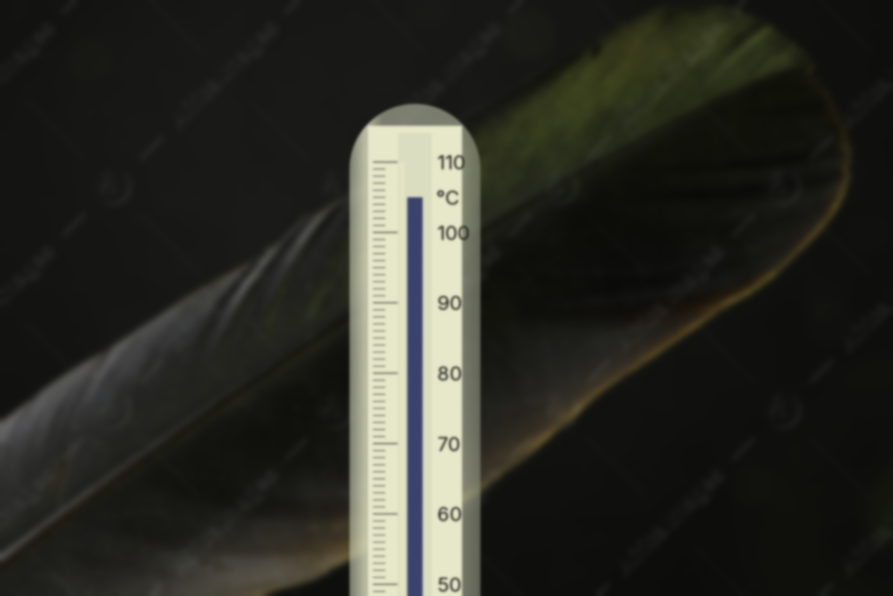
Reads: 105; °C
